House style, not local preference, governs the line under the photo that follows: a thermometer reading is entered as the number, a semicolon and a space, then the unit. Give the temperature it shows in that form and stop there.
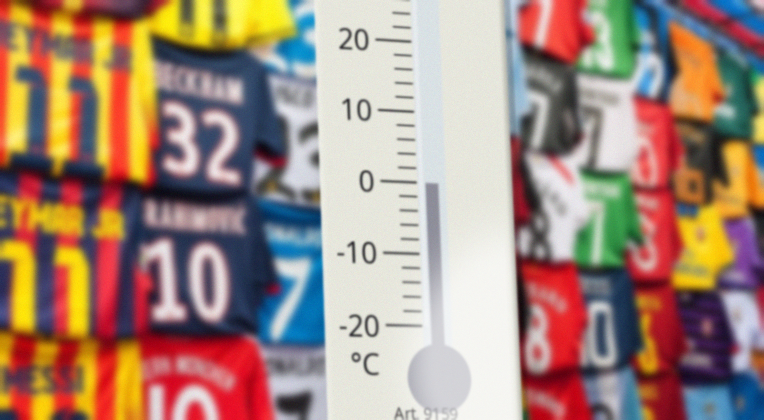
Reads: 0; °C
